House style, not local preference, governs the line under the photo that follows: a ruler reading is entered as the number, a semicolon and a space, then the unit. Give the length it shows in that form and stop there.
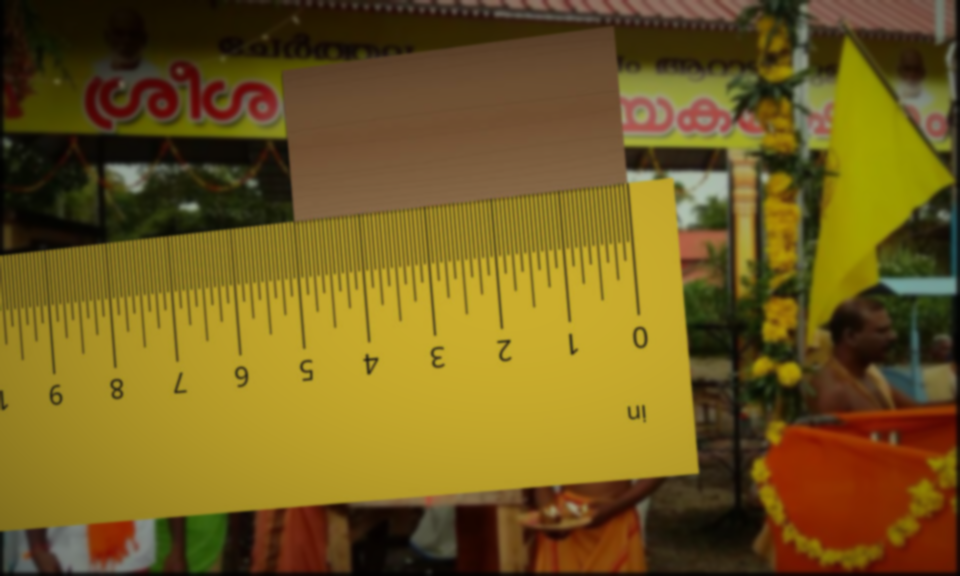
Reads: 5; in
